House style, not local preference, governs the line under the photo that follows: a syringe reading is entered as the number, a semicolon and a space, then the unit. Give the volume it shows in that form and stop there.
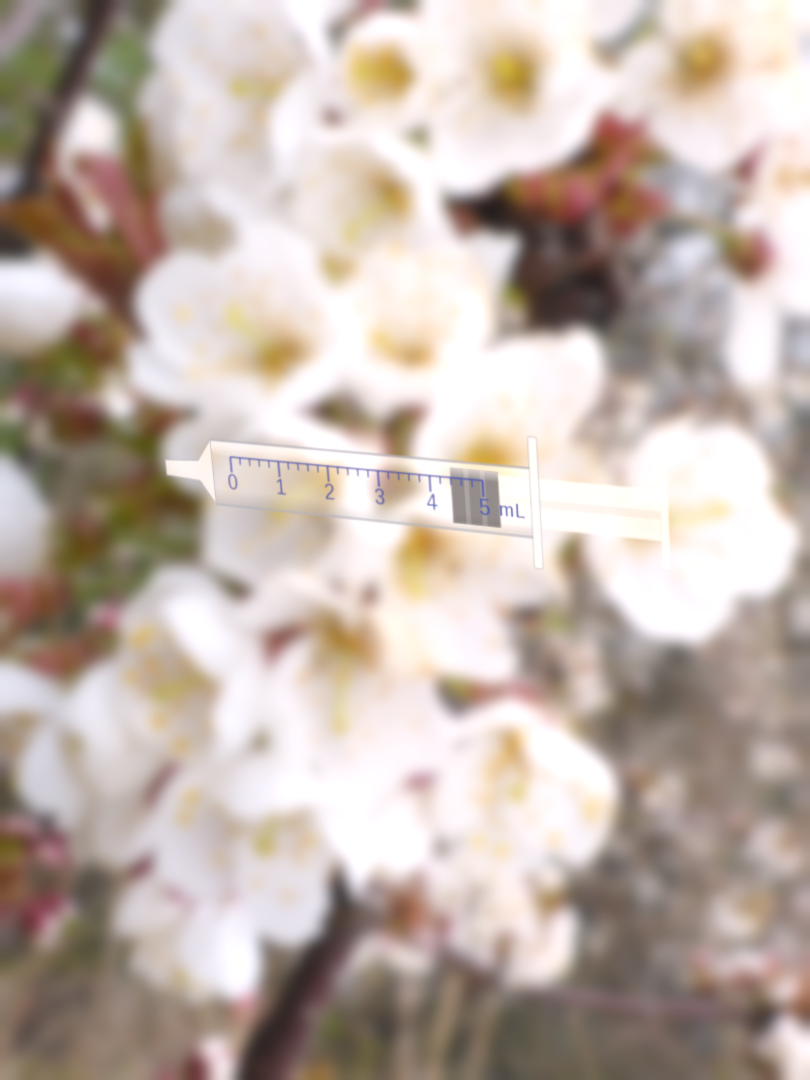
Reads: 4.4; mL
